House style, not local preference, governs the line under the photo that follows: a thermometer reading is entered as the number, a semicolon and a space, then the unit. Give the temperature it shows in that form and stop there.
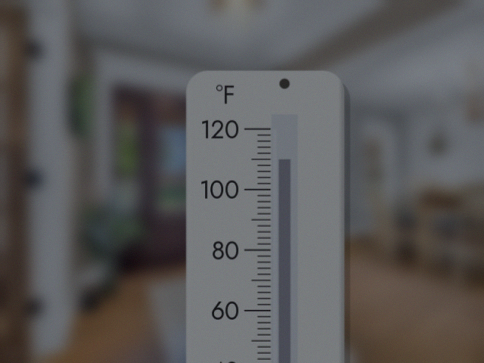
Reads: 110; °F
